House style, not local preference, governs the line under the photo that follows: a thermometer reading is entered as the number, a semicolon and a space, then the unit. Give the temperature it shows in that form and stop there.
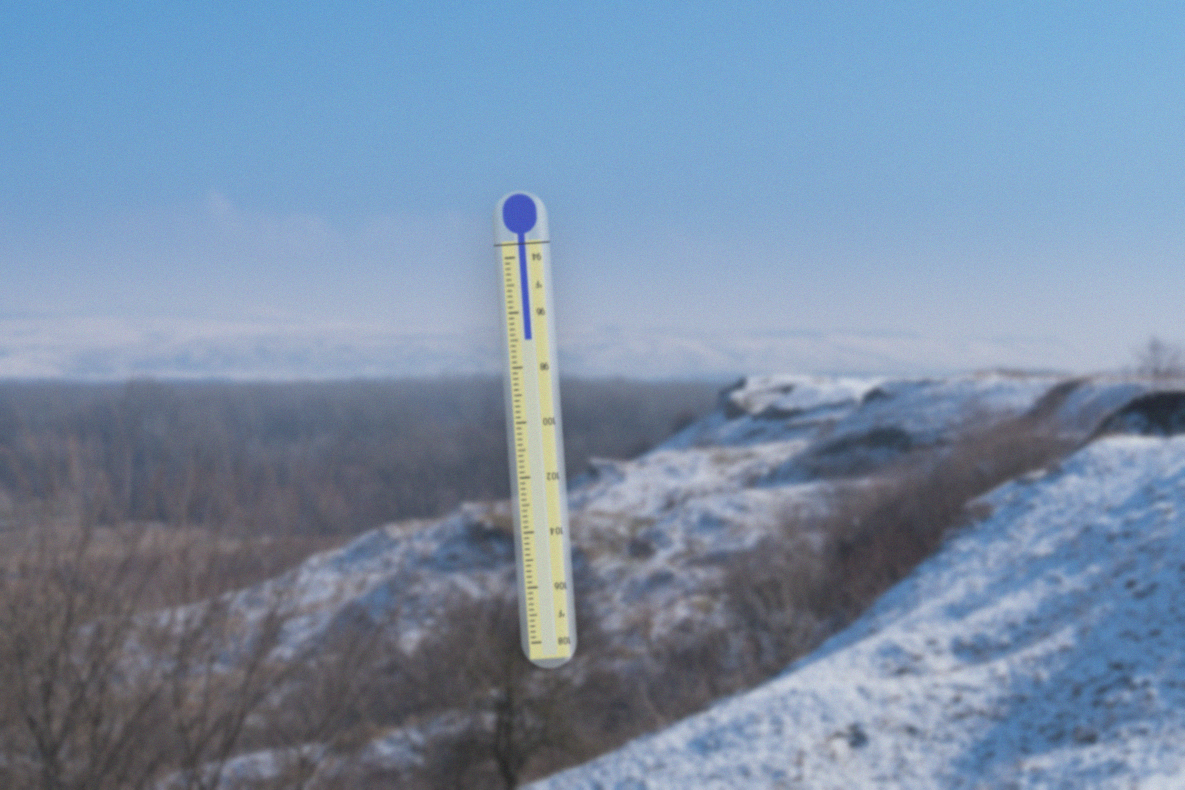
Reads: 97; °F
